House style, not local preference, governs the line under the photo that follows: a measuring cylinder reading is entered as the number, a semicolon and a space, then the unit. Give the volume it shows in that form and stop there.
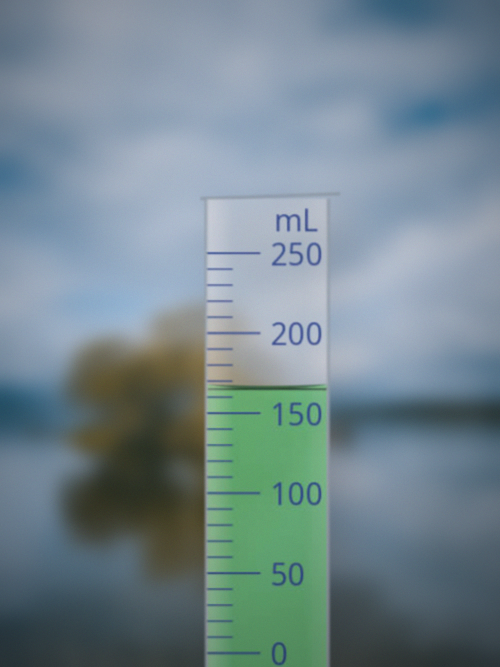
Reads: 165; mL
